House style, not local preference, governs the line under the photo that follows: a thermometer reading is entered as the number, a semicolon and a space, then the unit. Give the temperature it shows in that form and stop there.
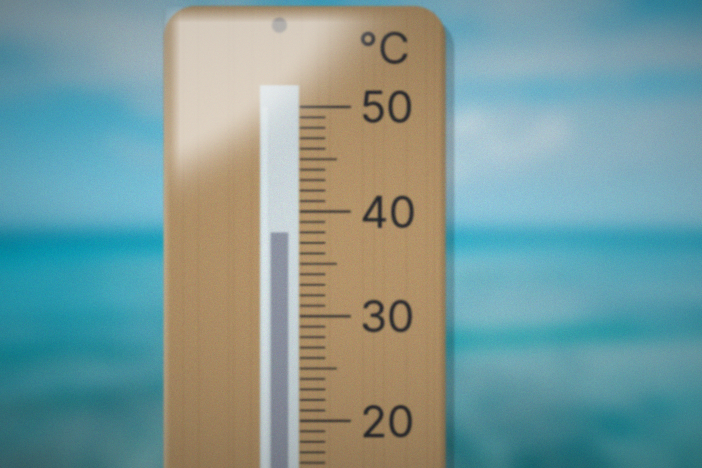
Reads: 38; °C
